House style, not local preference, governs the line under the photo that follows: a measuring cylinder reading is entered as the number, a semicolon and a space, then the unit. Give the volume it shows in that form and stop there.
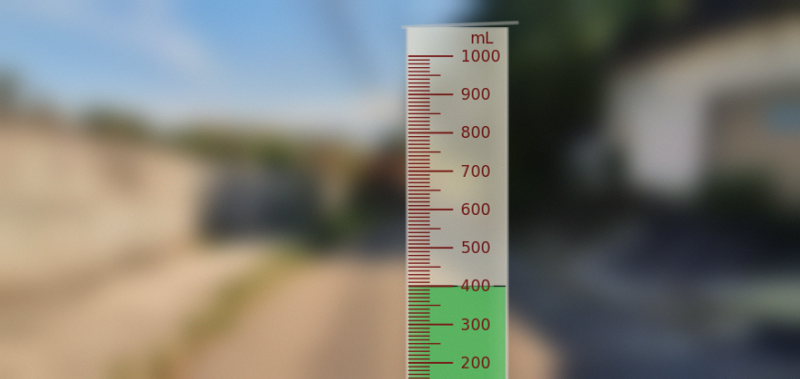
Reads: 400; mL
